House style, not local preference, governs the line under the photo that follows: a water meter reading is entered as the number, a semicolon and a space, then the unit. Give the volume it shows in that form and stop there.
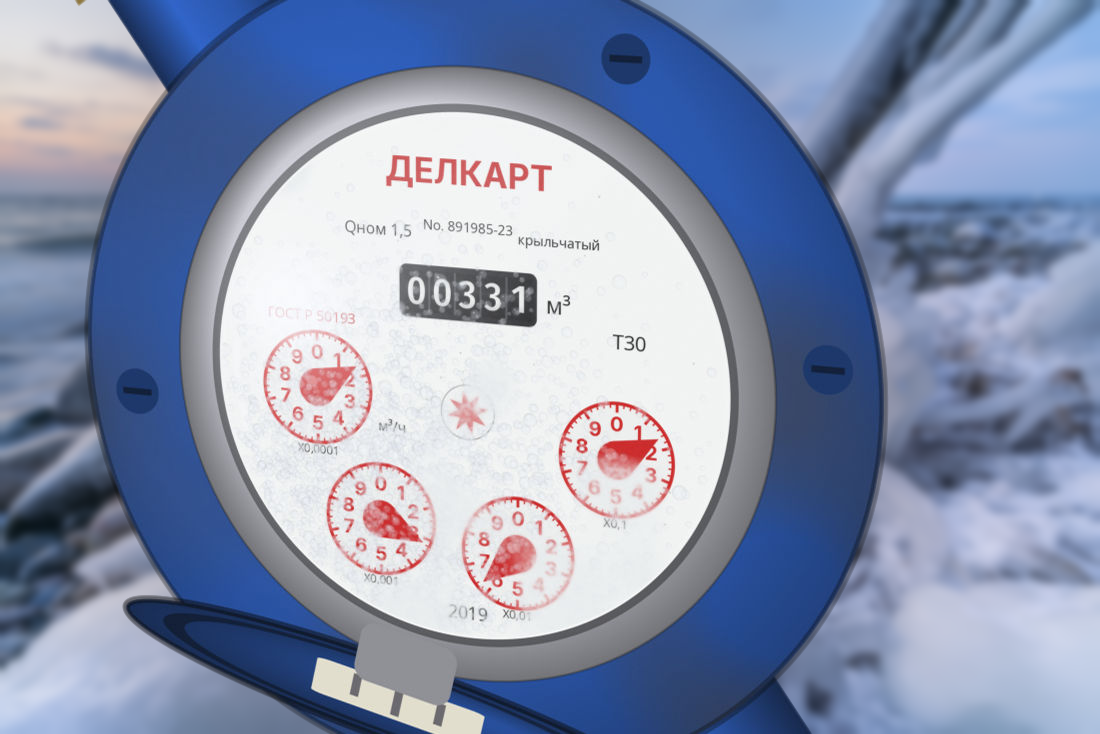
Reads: 331.1631; m³
